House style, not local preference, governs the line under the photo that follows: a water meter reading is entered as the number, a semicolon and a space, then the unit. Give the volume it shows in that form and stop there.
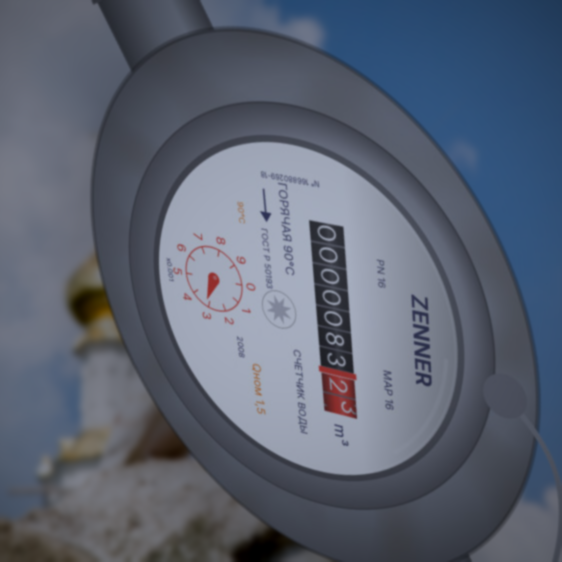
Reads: 83.233; m³
